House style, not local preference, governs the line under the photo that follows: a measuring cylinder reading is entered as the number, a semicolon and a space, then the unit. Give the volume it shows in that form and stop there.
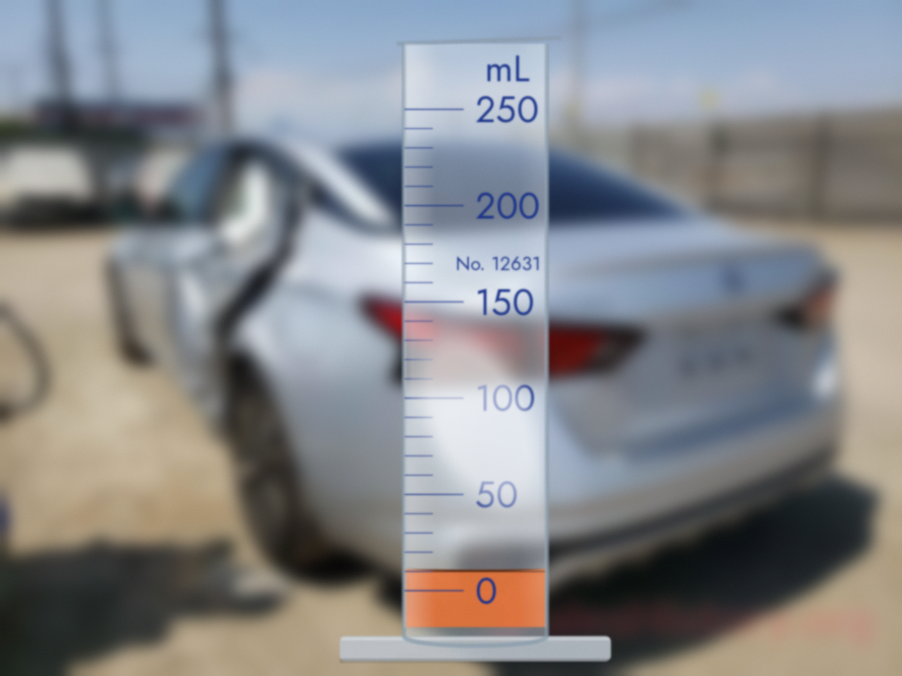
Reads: 10; mL
